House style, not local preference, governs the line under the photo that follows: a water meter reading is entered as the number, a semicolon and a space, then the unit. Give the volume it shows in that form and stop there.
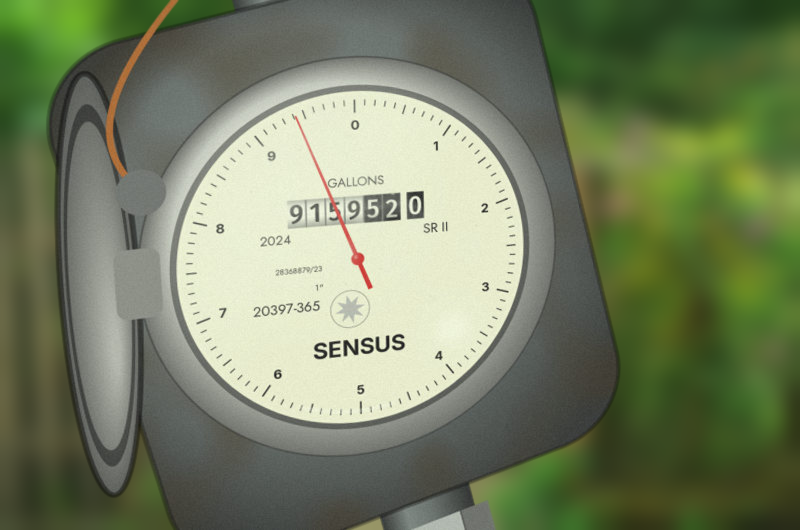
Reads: 9159519.4; gal
